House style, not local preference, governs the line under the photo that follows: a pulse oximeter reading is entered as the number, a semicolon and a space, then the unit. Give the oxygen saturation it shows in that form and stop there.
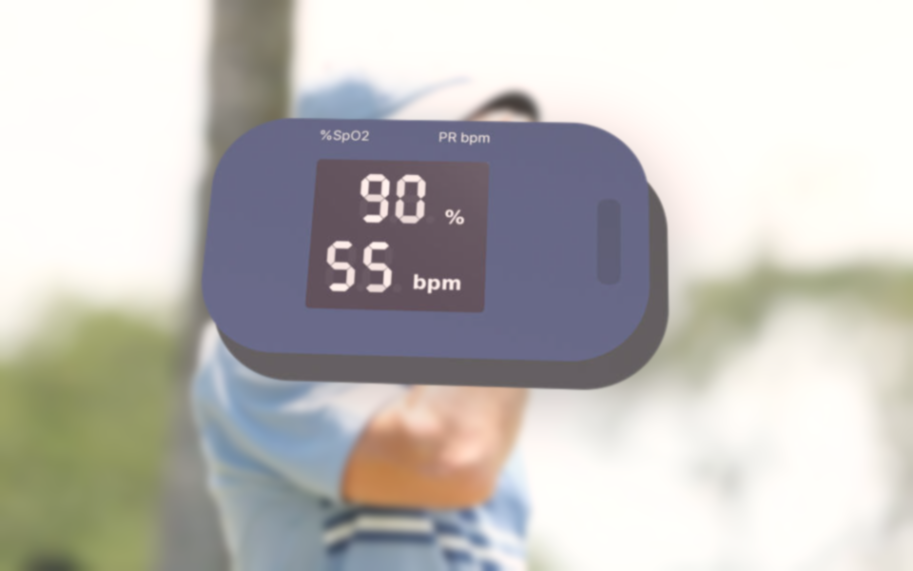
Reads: 90; %
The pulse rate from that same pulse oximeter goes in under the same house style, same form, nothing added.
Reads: 55; bpm
